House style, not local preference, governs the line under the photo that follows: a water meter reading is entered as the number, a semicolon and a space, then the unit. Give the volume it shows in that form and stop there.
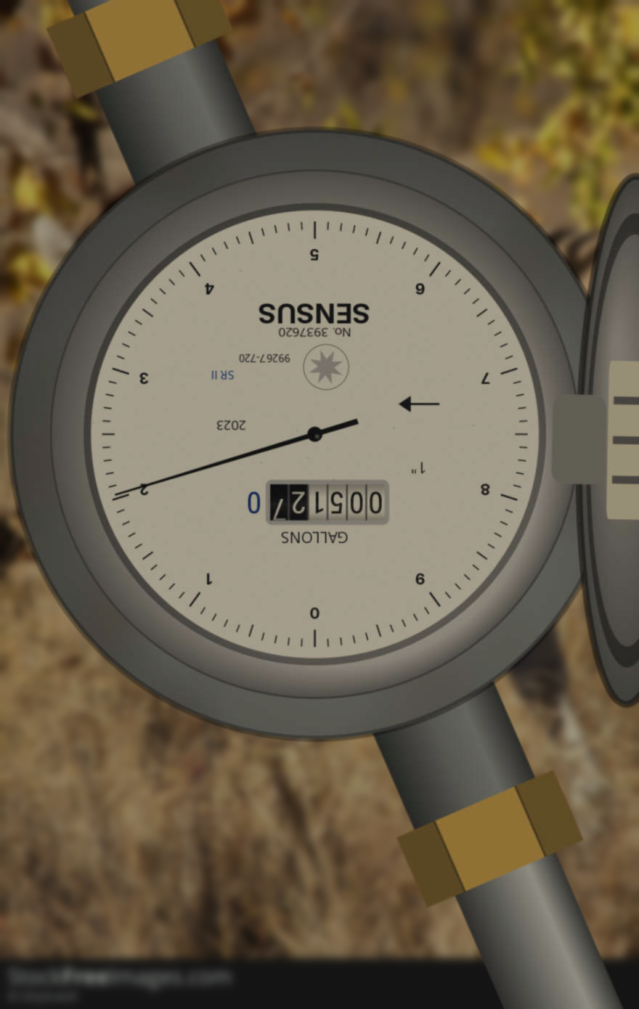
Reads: 51272.0; gal
